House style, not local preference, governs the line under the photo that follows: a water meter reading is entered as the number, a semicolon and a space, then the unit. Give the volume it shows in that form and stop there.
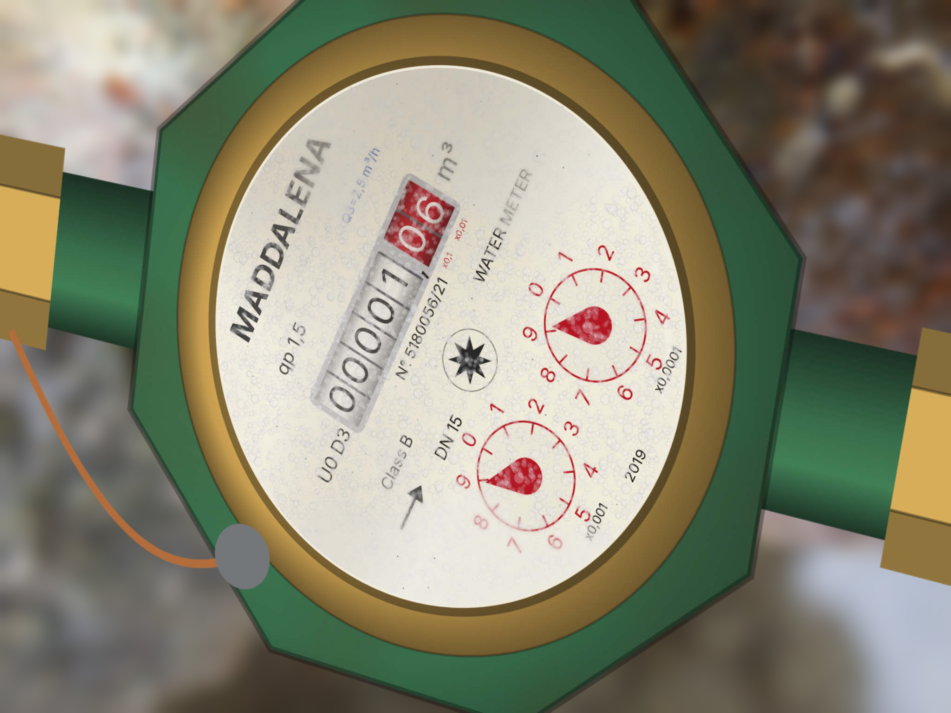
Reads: 1.0589; m³
